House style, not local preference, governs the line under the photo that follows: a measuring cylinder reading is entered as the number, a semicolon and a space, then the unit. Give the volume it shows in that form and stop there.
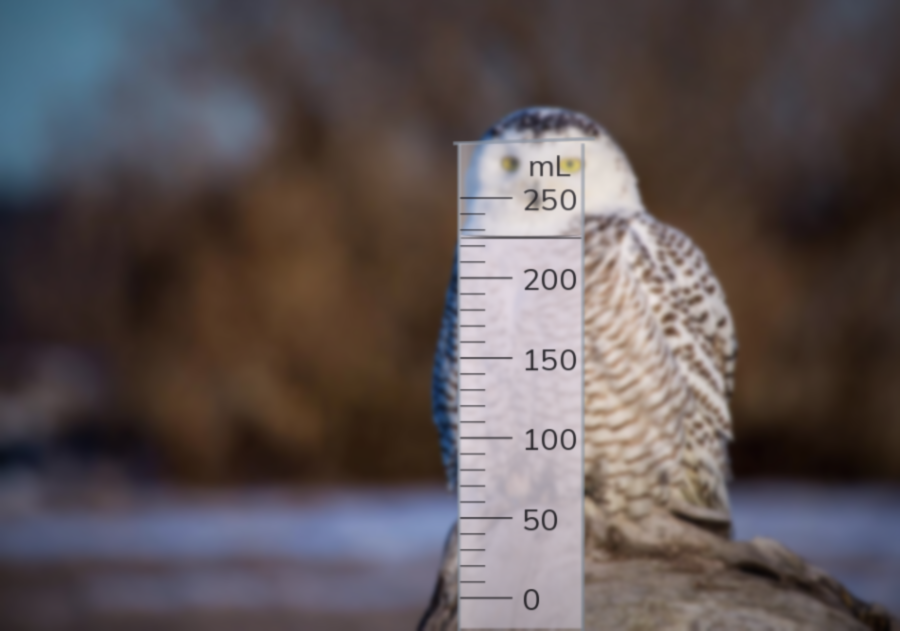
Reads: 225; mL
